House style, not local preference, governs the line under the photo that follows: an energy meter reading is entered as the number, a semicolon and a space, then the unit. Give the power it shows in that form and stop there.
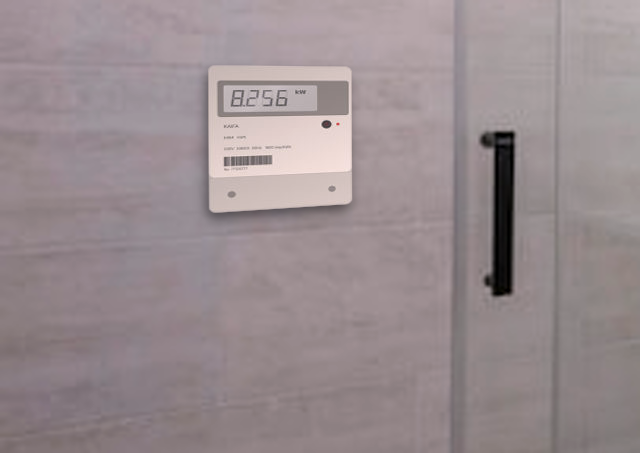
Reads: 8.256; kW
